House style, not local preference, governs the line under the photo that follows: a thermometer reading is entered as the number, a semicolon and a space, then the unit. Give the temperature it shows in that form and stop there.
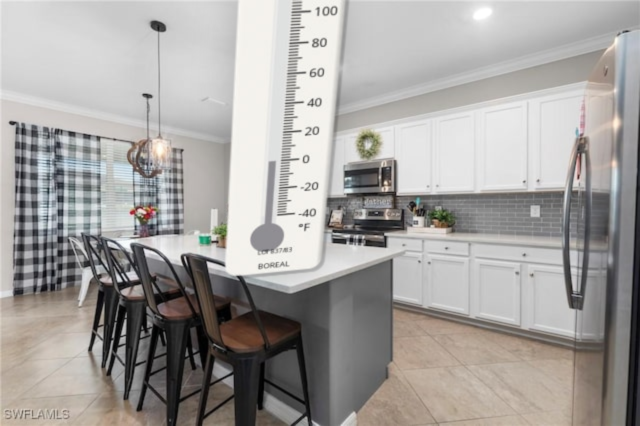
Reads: 0; °F
